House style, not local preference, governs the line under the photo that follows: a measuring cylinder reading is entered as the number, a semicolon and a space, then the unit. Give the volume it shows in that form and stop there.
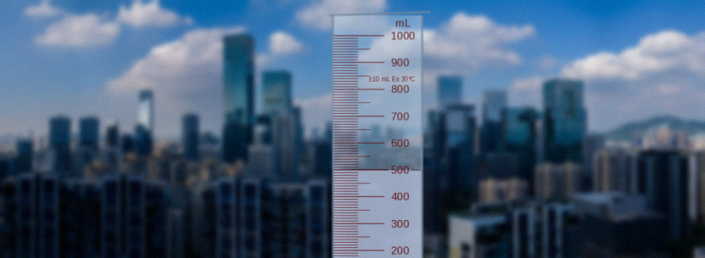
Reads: 500; mL
